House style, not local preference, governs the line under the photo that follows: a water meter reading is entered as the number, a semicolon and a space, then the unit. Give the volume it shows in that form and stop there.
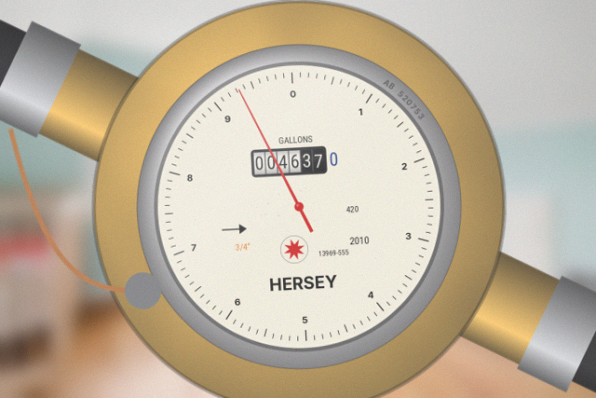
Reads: 46369.3; gal
